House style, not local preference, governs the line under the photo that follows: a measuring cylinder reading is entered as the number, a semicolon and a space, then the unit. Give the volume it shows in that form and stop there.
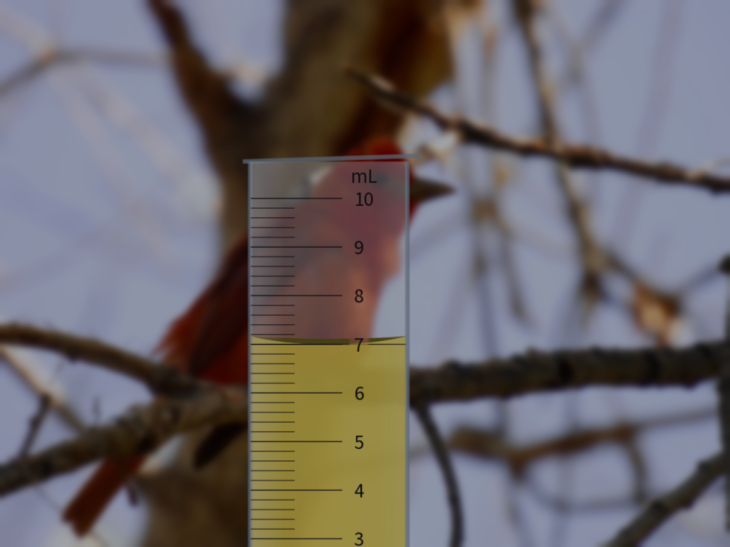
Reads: 7; mL
